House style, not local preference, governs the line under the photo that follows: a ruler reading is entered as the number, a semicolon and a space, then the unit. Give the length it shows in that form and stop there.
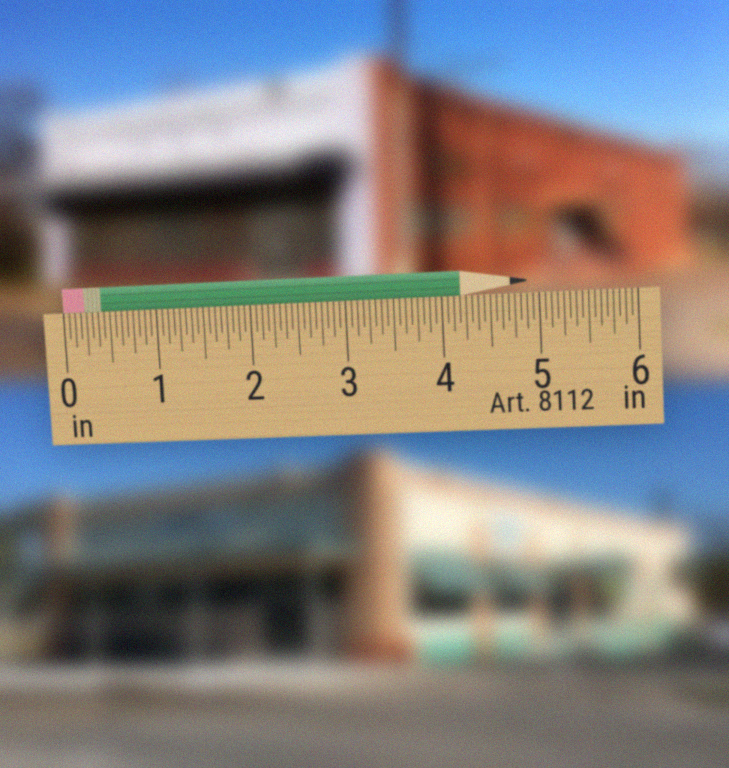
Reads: 4.875; in
